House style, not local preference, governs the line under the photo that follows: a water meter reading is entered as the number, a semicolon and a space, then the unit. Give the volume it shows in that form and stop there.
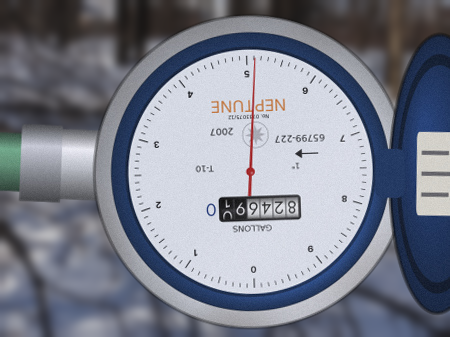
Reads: 8246905.1; gal
